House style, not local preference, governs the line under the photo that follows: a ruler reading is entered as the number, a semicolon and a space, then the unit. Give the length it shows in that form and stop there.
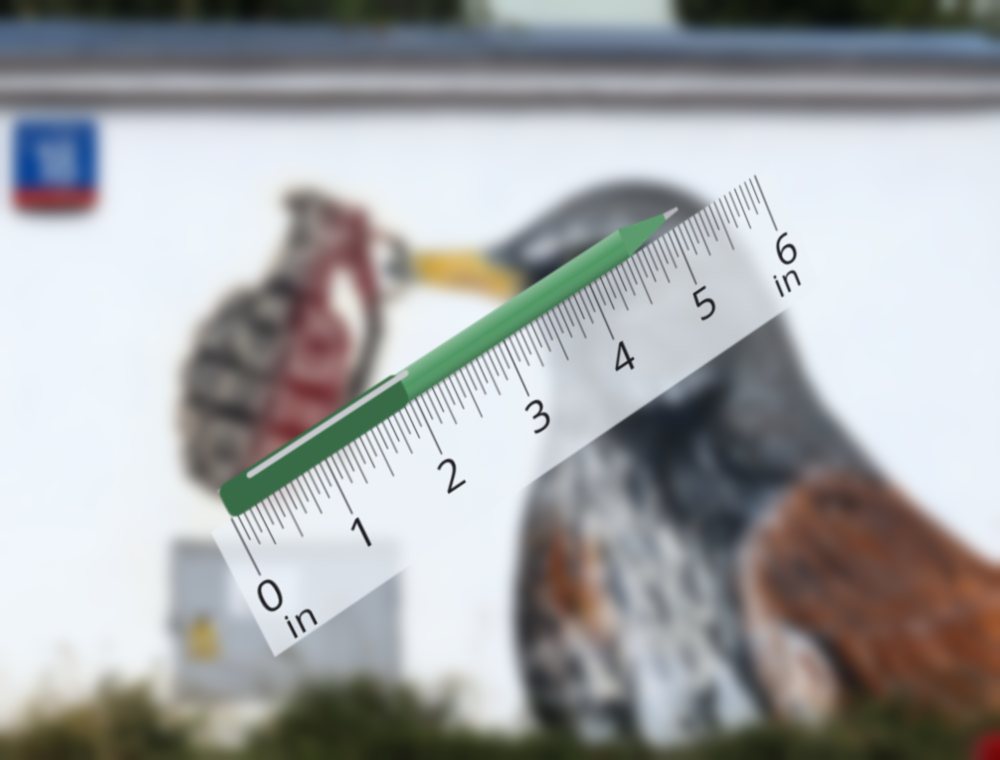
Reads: 5.125; in
